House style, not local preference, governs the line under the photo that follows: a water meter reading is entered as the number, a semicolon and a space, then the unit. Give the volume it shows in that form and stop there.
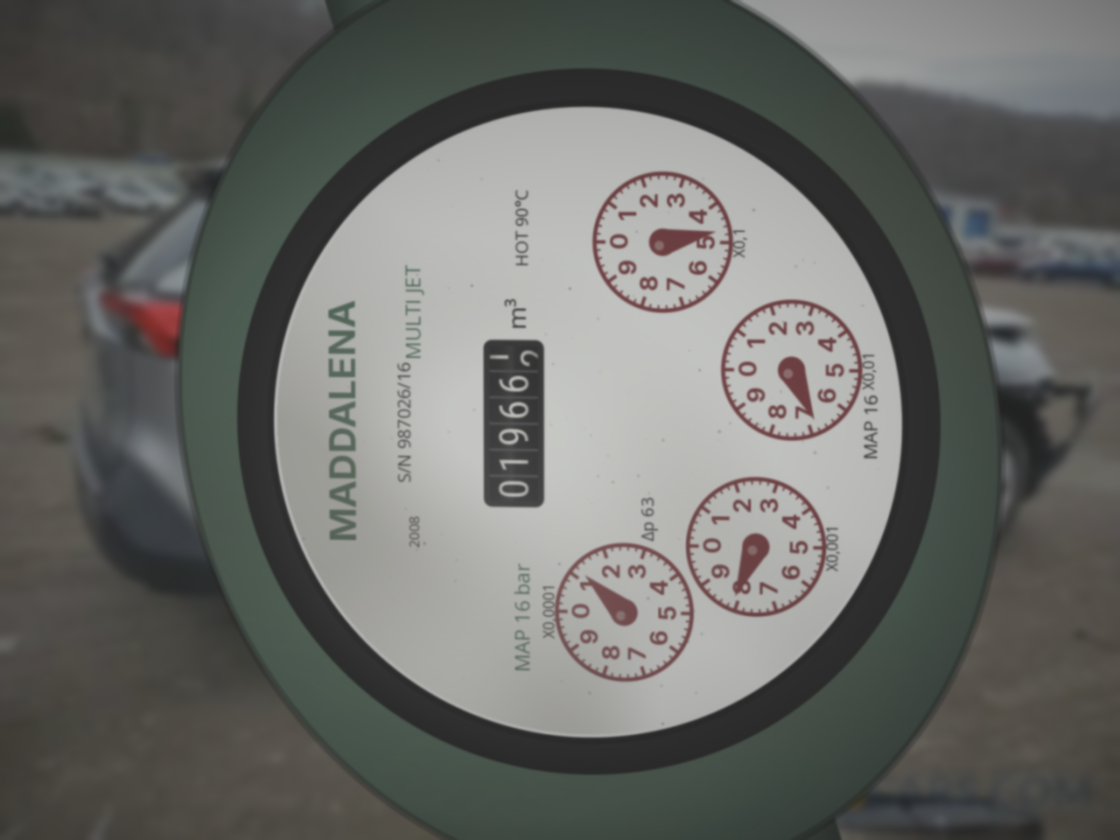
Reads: 19661.4681; m³
